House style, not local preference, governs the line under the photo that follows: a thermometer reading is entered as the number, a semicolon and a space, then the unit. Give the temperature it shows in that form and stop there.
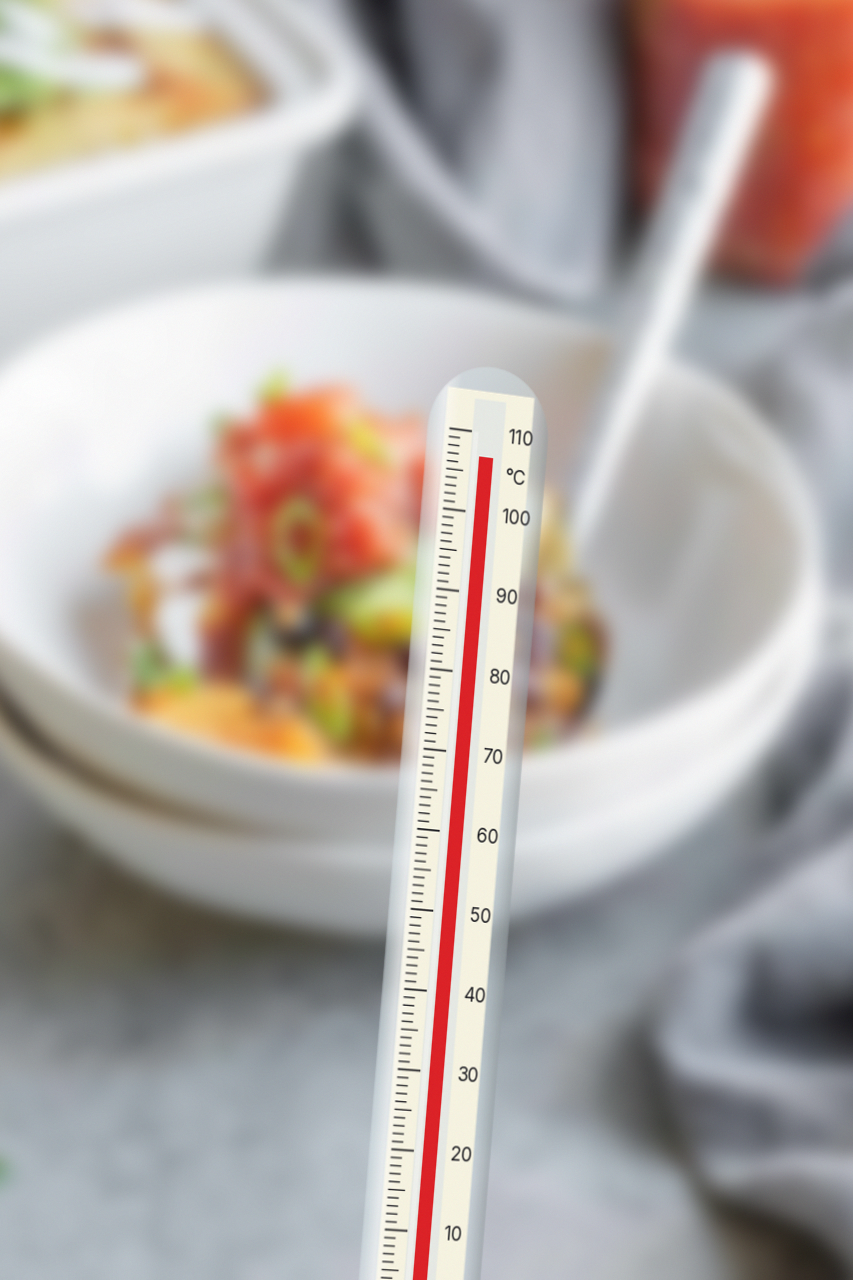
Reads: 107; °C
